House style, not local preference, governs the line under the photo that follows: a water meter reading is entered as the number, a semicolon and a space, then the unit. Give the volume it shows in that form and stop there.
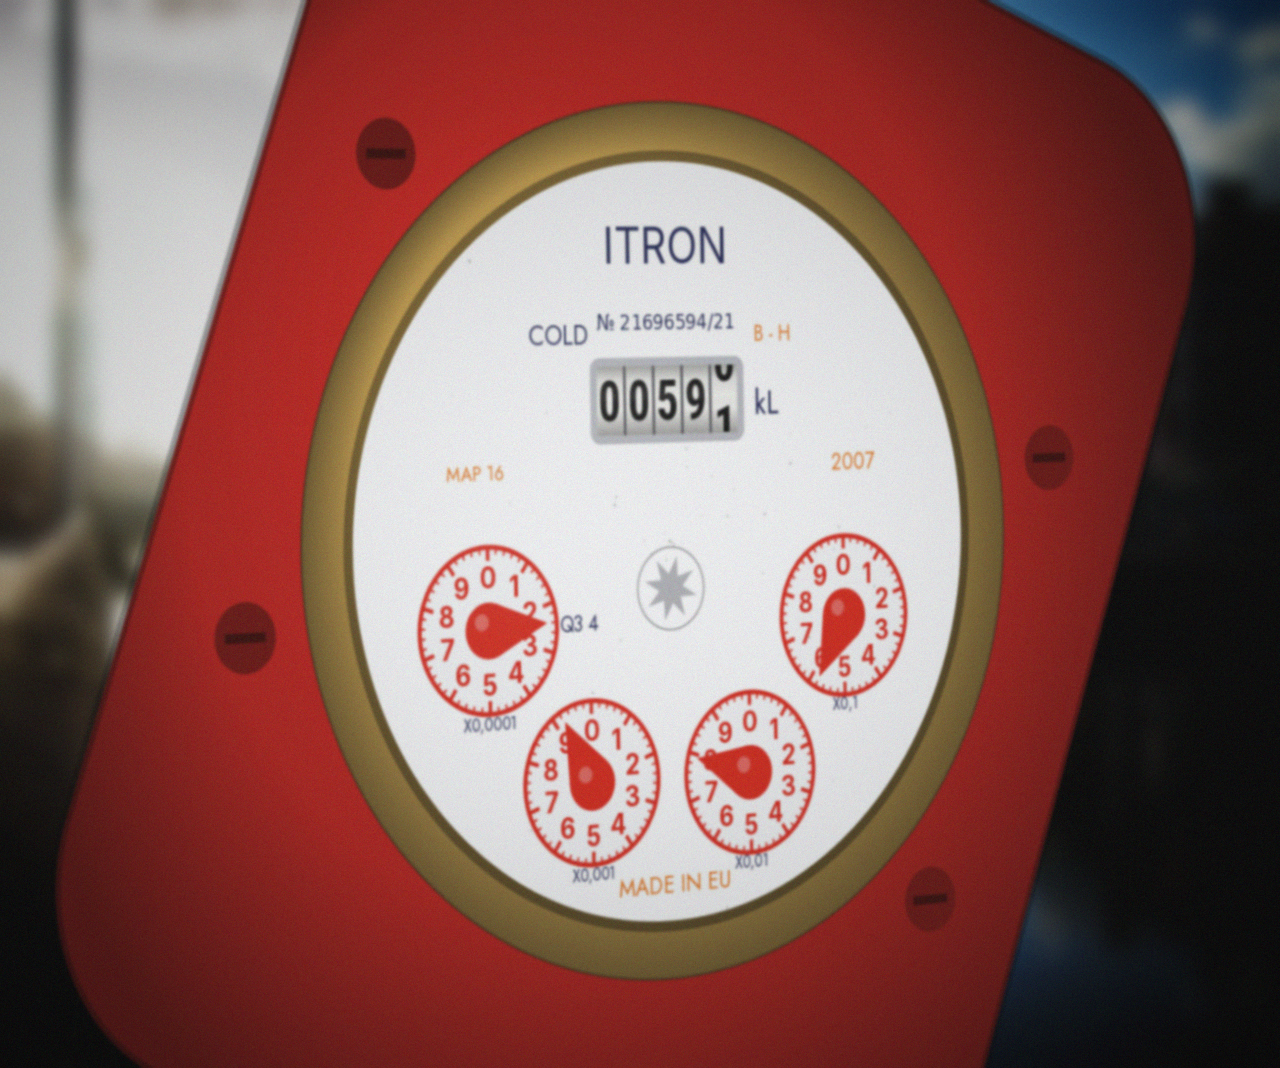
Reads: 590.5792; kL
